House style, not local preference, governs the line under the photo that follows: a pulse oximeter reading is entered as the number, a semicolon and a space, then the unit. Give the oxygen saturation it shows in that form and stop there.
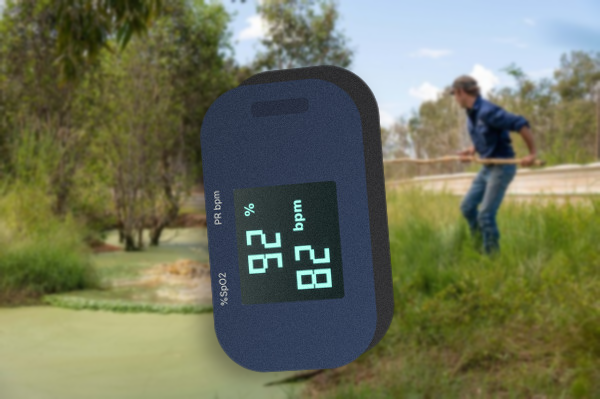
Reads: 92; %
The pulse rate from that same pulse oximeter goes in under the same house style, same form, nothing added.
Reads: 82; bpm
